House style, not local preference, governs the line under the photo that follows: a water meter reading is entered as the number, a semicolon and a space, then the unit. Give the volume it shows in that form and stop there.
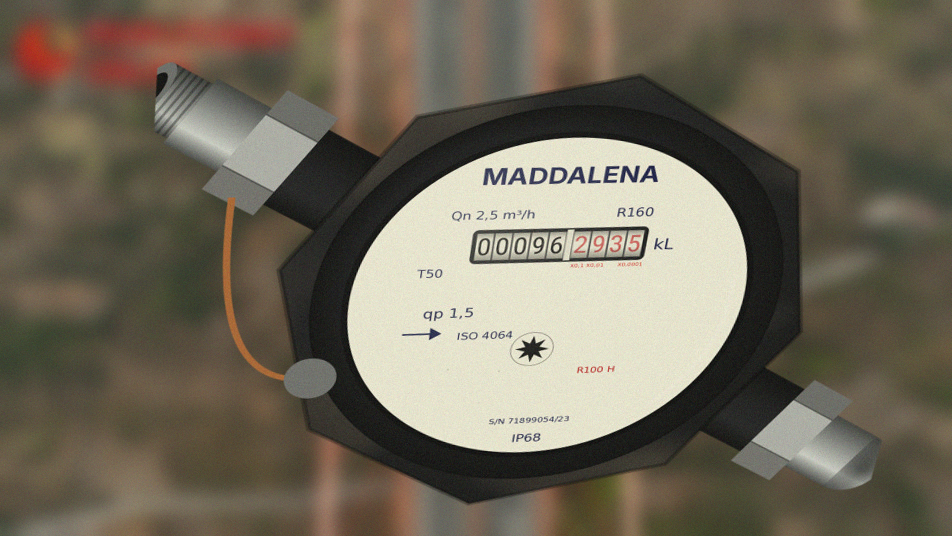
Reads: 96.2935; kL
